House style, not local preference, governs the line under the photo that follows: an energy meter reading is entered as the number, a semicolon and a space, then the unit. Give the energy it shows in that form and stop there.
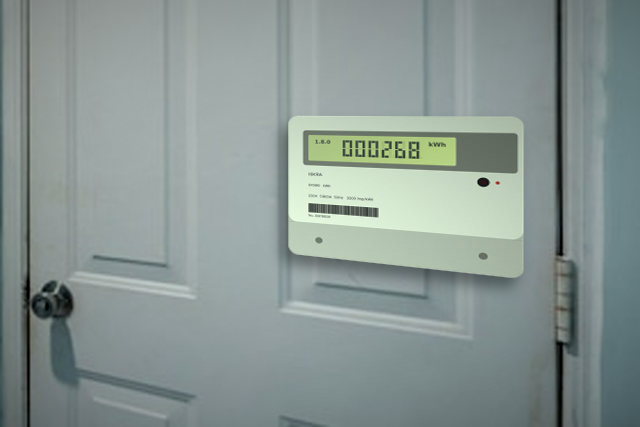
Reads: 268; kWh
